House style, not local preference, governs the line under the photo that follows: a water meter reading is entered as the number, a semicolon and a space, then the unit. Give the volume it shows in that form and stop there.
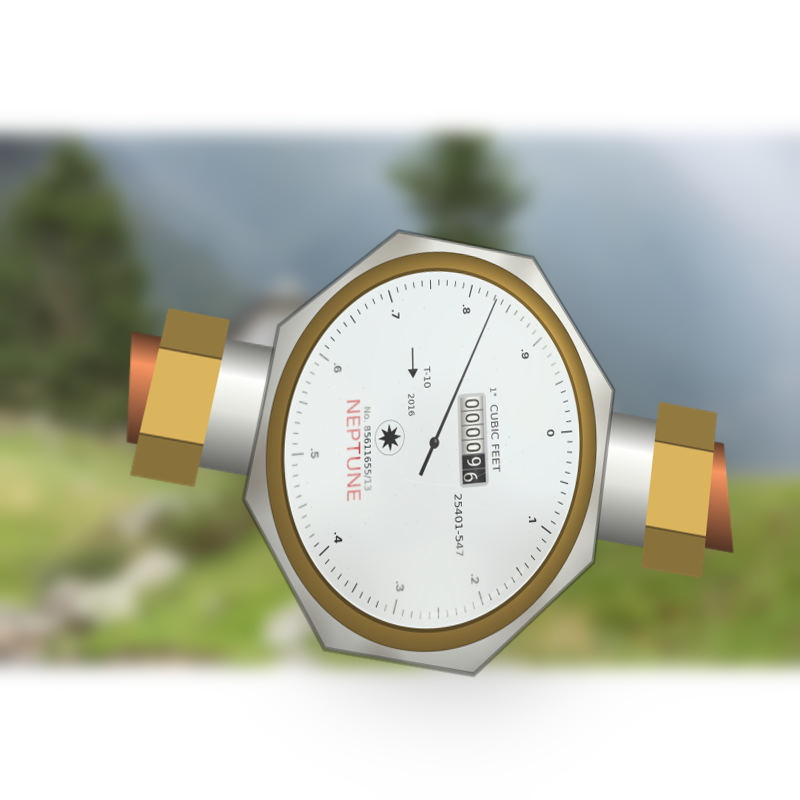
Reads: 95.83; ft³
